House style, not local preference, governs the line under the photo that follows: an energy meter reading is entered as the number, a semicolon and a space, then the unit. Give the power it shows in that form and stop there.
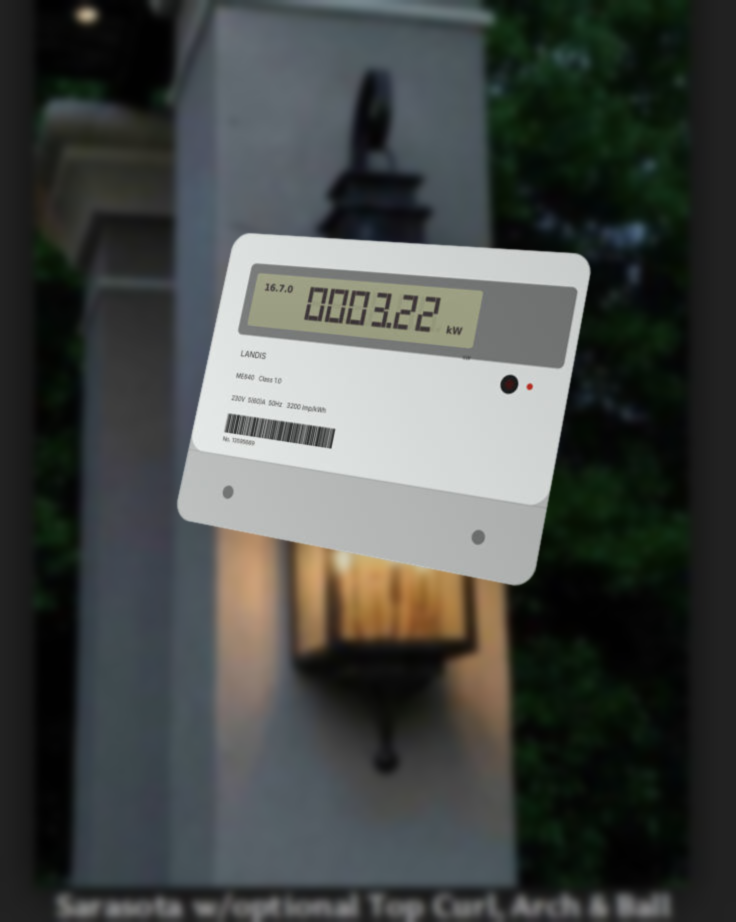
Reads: 3.22; kW
